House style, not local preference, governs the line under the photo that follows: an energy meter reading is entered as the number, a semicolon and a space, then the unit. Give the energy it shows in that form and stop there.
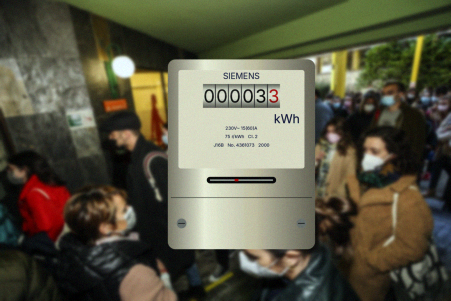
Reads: 3.3; kWh
